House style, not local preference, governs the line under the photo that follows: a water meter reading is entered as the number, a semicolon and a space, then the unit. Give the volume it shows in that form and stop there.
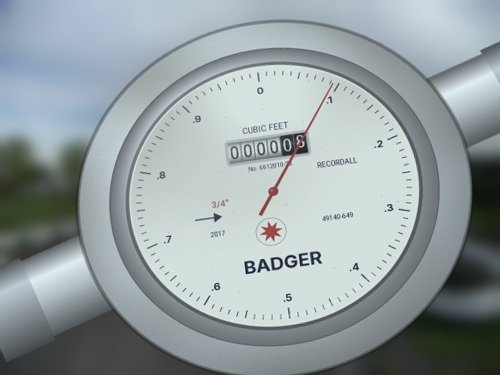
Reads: 8.09; ft³
